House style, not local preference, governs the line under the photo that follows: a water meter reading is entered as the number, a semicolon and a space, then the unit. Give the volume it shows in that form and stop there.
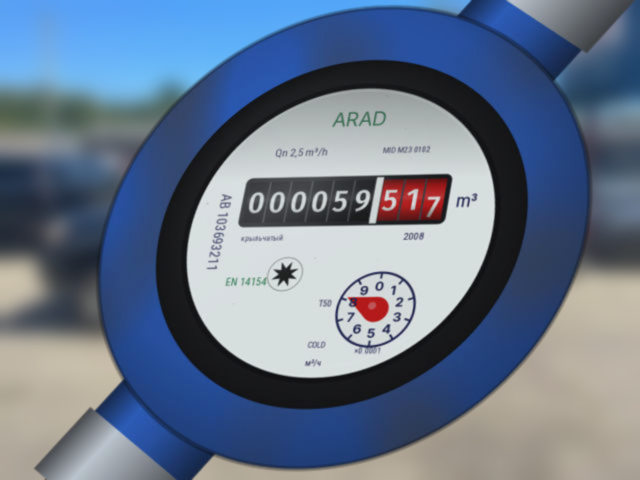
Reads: 59.5168; m³
